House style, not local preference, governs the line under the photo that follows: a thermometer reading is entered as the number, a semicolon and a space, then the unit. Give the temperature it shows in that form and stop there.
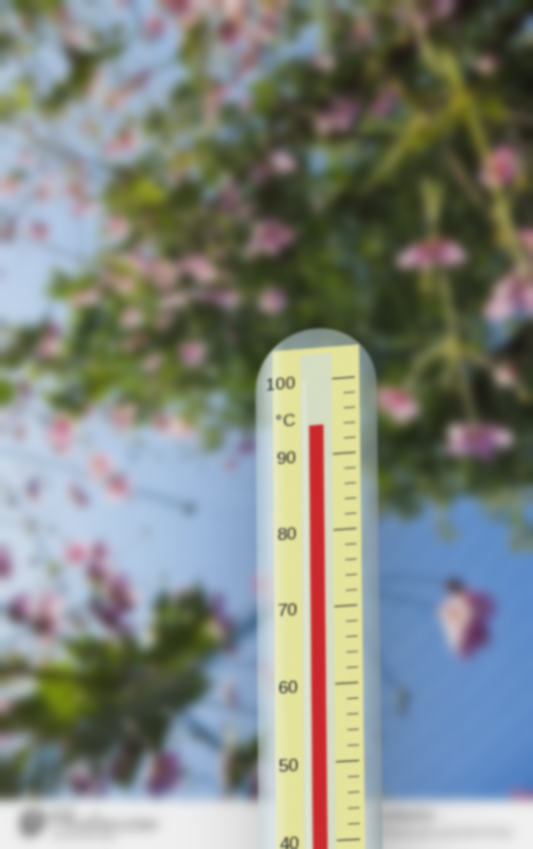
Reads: 94; °C
